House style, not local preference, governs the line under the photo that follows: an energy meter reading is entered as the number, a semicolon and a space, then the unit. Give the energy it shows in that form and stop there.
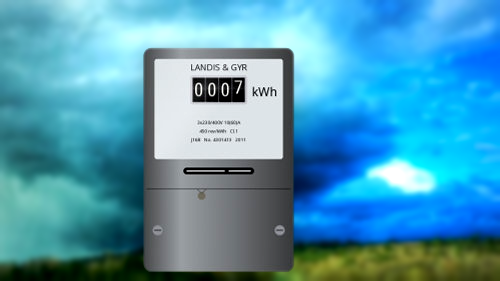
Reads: 7; kWh
